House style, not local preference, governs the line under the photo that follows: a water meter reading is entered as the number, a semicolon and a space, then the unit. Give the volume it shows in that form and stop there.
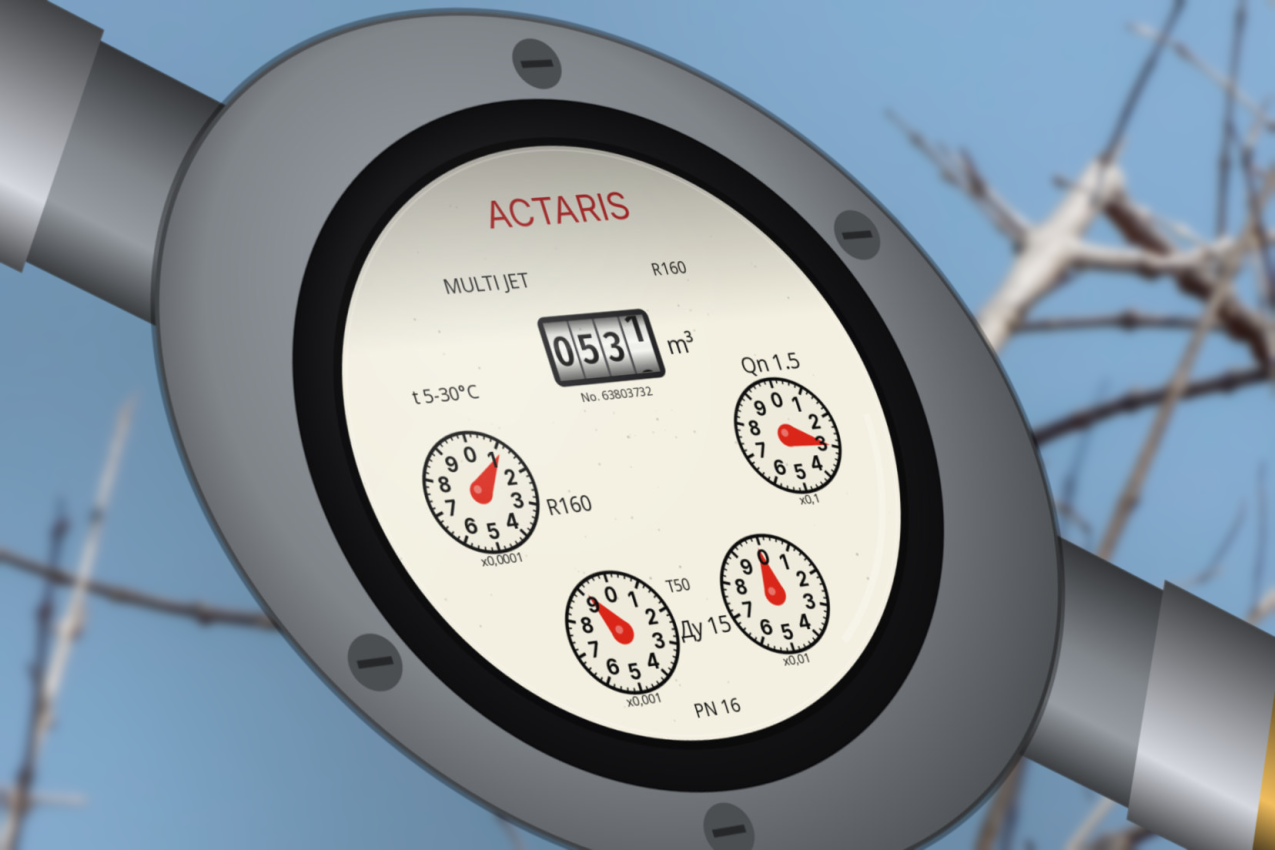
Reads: 531.2991; m³
